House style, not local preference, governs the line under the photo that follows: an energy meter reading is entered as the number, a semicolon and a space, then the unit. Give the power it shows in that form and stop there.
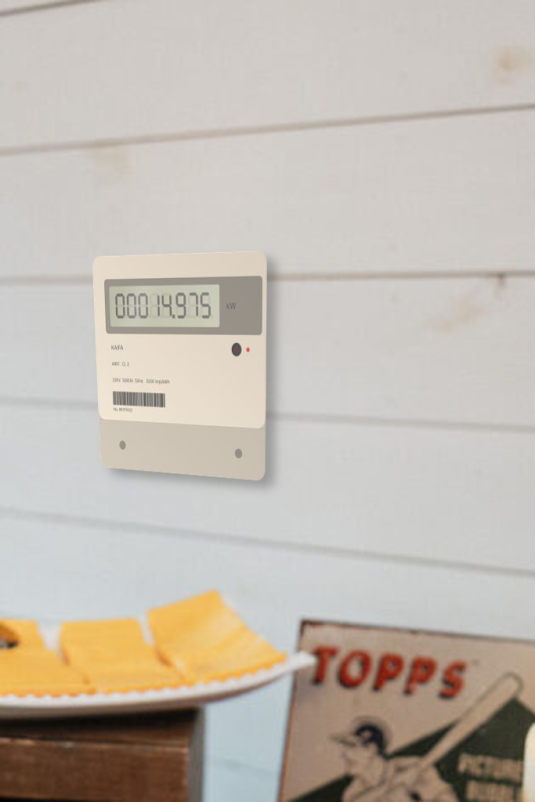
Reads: 14.975; kW
